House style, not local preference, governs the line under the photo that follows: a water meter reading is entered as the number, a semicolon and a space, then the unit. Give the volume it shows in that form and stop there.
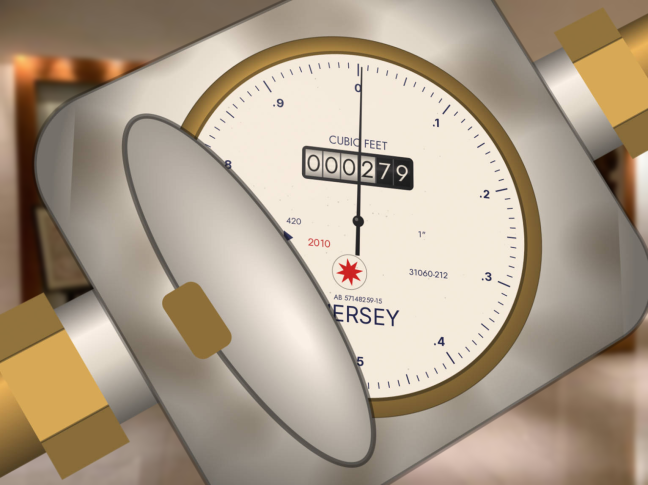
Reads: 279.00; ft³
